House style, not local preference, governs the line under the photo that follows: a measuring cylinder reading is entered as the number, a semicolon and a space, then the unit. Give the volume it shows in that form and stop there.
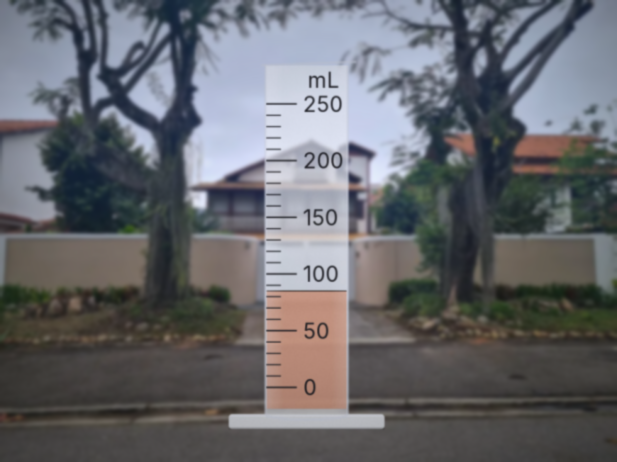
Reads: 85; mL
